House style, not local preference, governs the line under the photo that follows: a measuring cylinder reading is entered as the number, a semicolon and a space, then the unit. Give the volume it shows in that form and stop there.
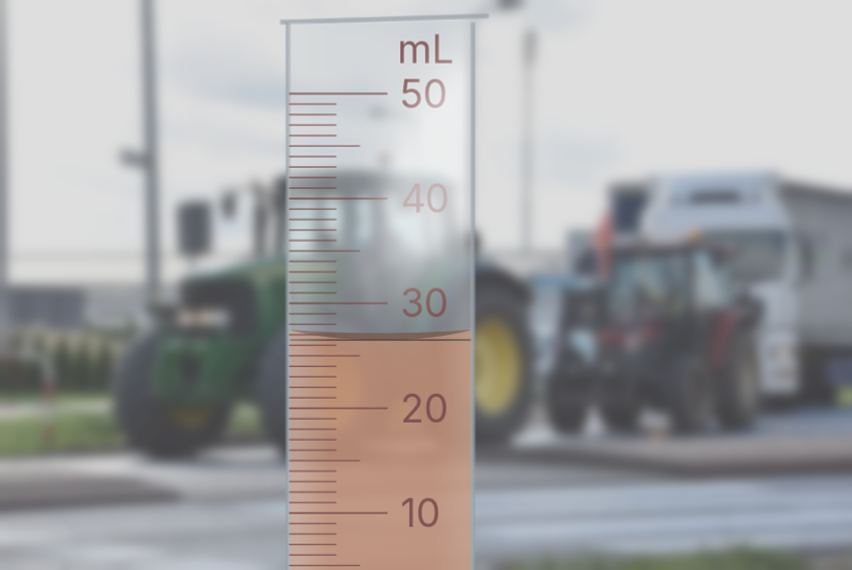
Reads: 26.5; mL
